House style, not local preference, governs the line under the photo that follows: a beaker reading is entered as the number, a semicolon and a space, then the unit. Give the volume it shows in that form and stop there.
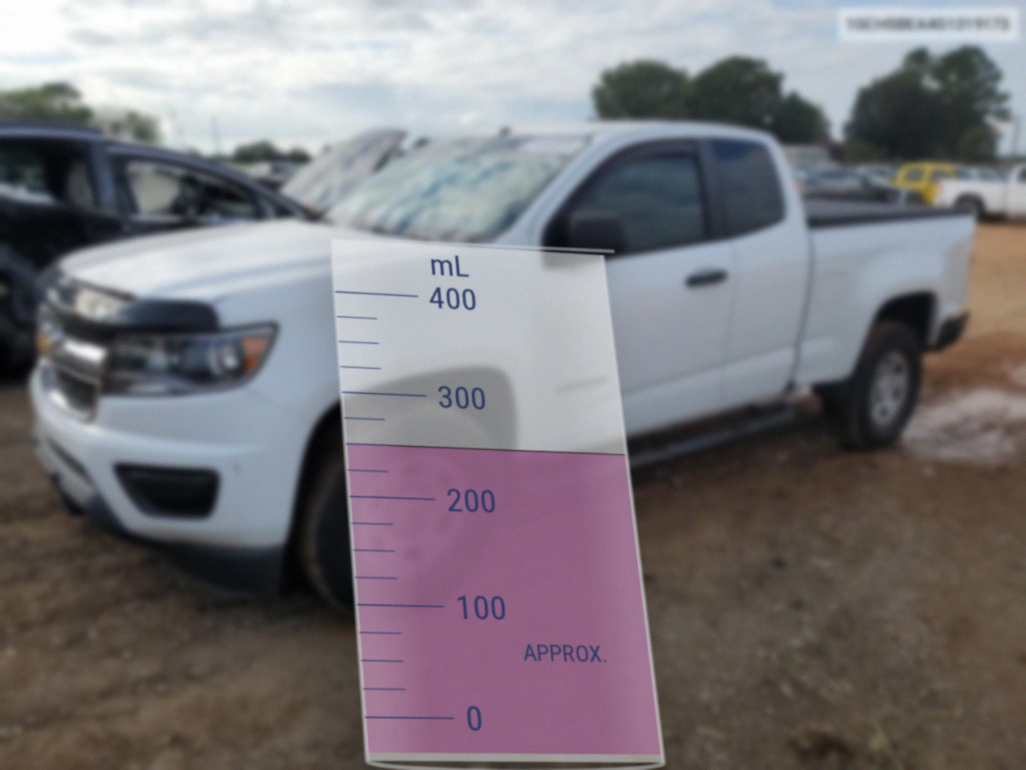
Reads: 250; mL
